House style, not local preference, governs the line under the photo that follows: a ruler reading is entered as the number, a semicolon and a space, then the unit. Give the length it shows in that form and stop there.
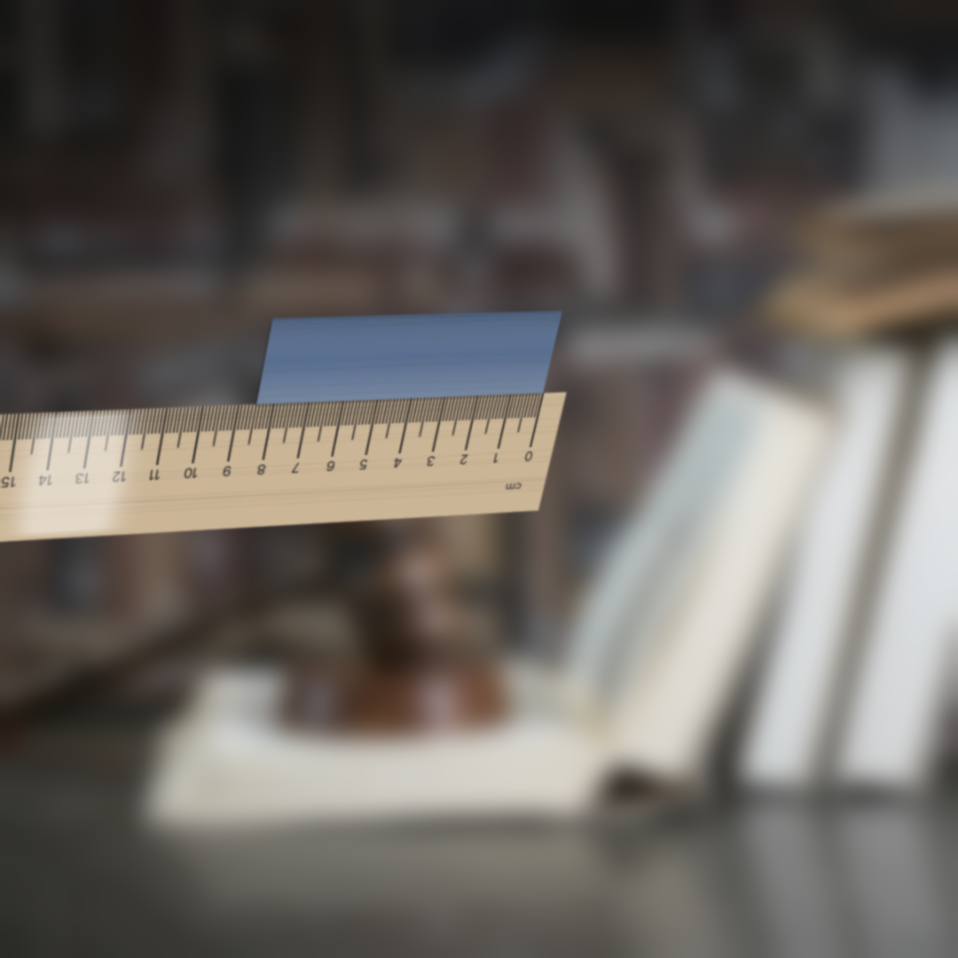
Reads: 8.5; cm
